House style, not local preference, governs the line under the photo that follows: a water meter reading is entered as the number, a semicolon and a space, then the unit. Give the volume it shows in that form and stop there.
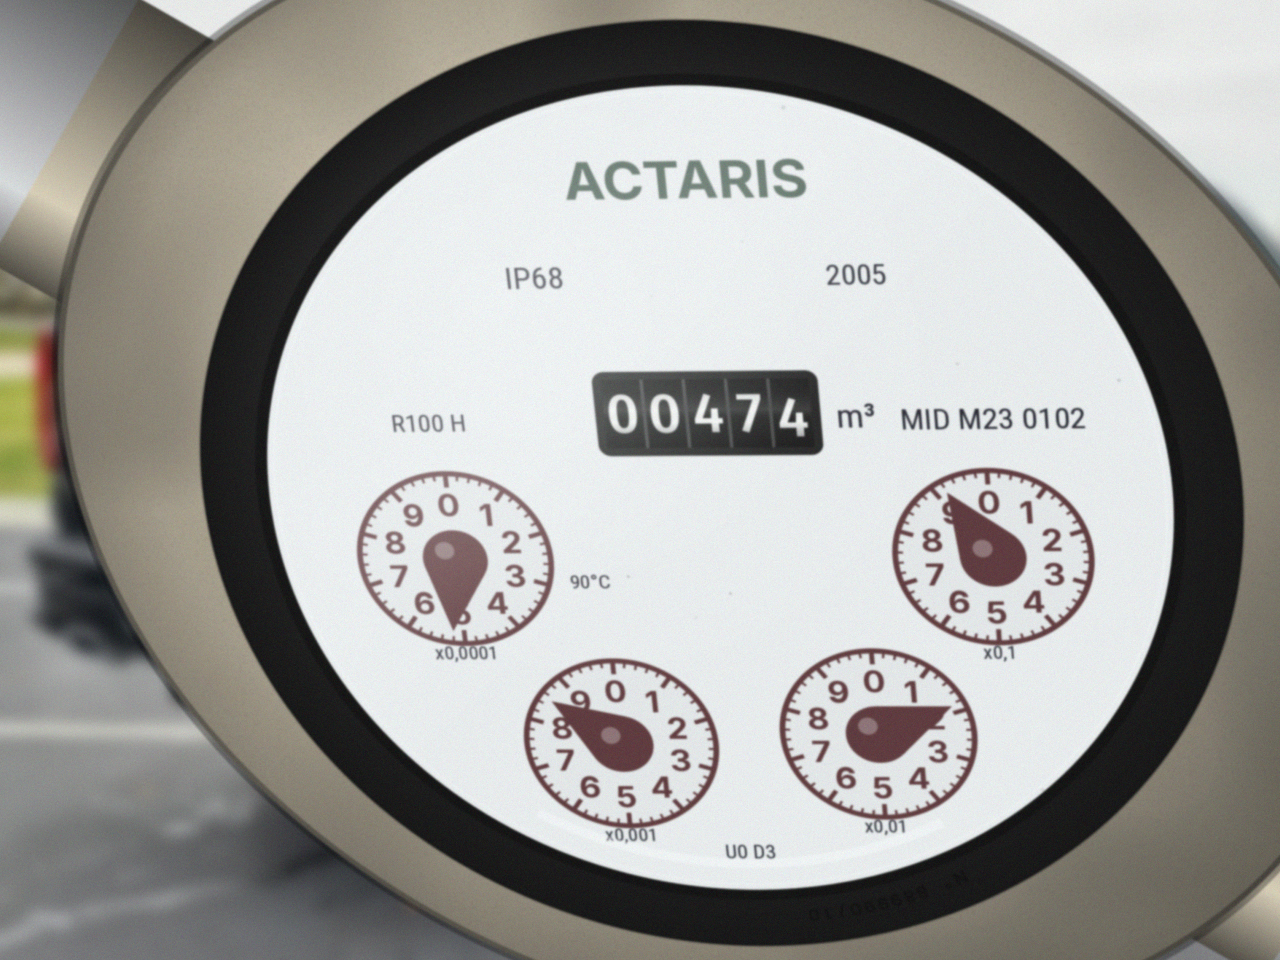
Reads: 473.9185; m³
